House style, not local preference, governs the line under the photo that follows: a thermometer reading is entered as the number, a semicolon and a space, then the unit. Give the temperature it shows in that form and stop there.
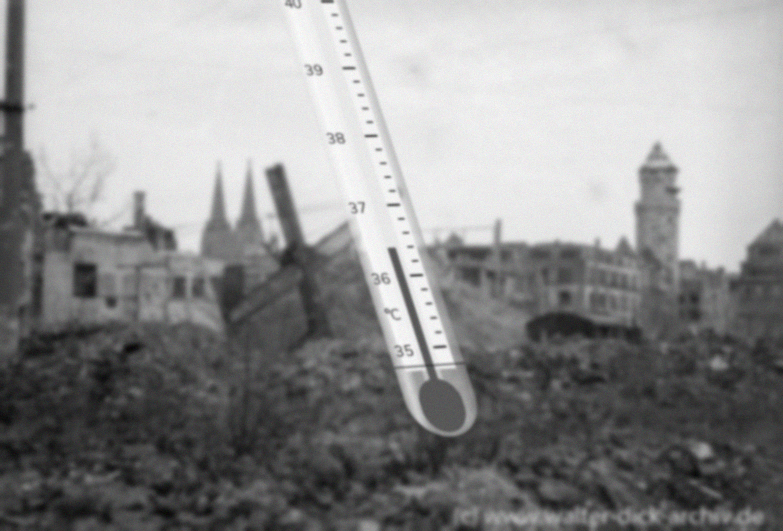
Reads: 36.4; °C
